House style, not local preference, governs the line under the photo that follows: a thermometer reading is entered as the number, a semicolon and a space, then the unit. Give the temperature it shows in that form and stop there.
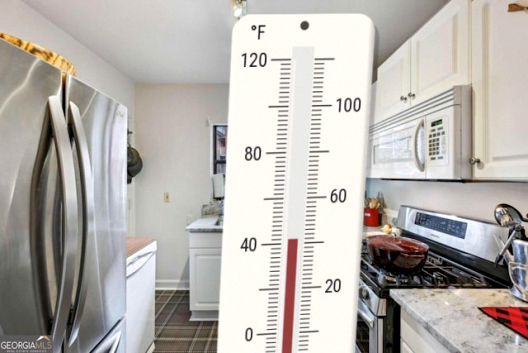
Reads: 42; °F
